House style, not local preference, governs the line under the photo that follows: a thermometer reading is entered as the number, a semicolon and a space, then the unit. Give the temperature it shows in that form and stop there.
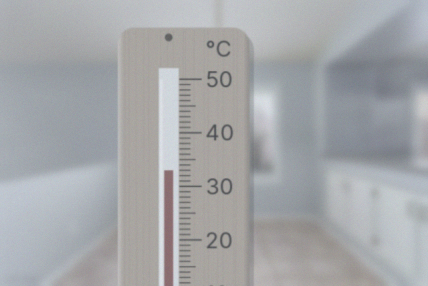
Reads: 33; °C
